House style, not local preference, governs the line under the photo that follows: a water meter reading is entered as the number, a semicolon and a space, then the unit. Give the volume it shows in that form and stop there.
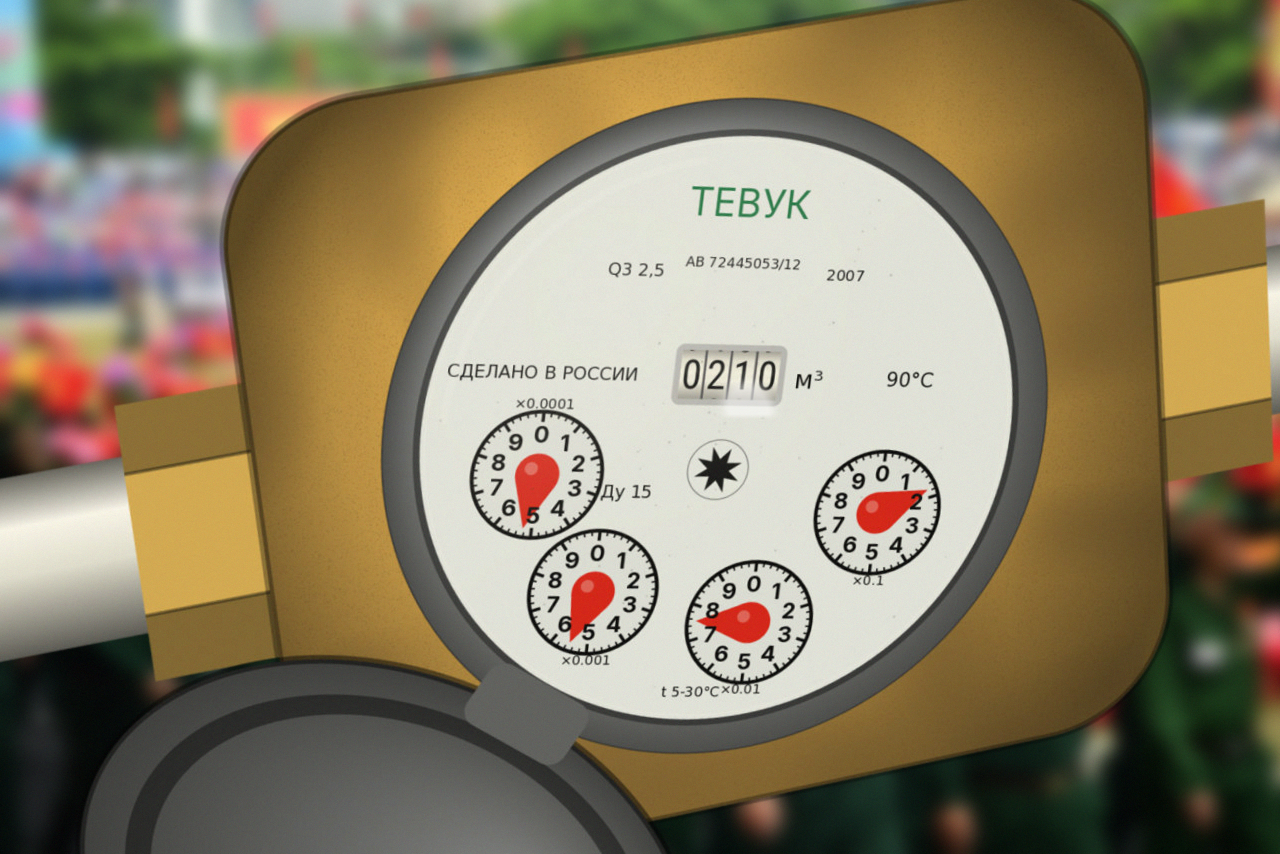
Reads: 210.1755; m³
